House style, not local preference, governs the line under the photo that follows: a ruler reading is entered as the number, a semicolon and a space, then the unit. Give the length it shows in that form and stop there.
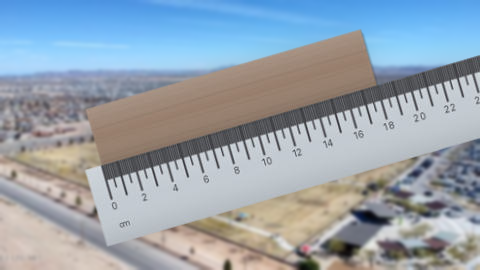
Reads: 18; cm
